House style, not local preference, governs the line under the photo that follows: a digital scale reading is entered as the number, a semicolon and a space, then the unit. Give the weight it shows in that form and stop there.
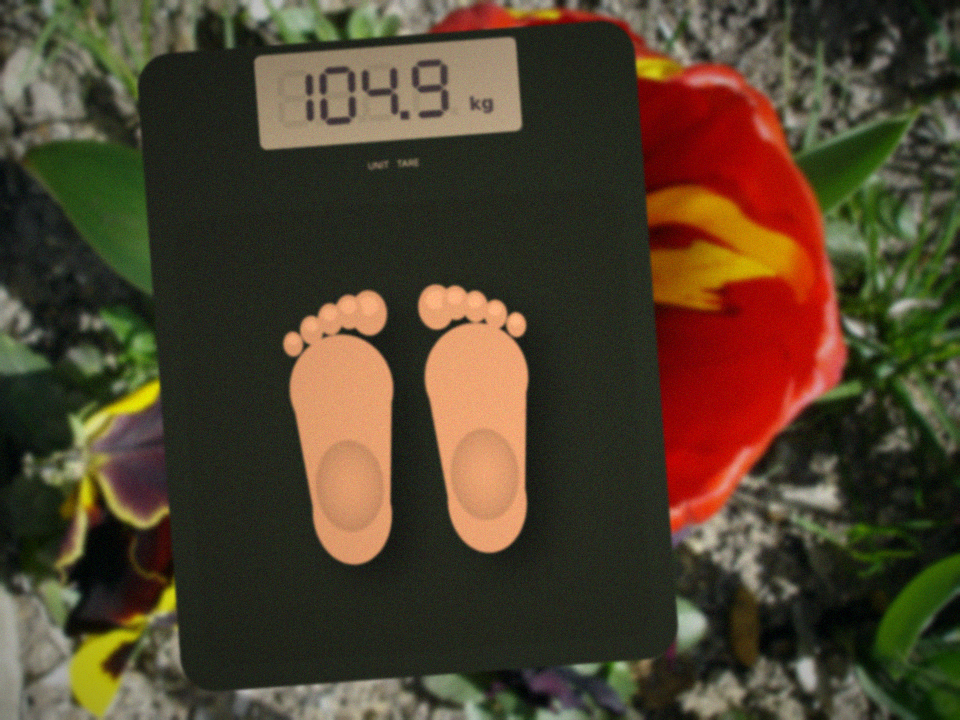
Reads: 104.9; kg
